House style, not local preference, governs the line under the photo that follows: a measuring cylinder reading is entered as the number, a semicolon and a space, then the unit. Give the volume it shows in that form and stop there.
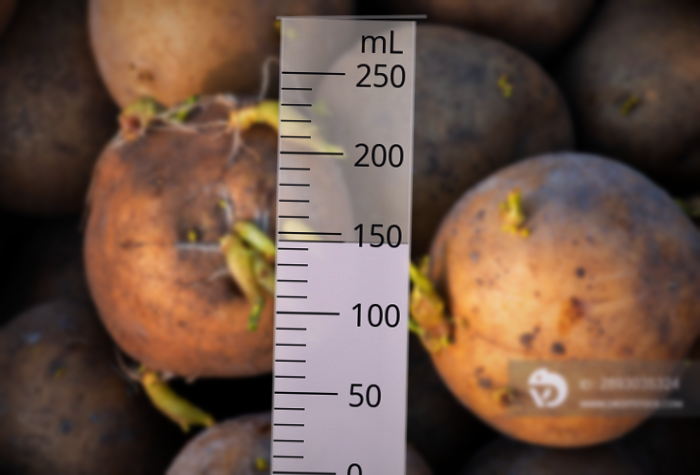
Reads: 145; mL
